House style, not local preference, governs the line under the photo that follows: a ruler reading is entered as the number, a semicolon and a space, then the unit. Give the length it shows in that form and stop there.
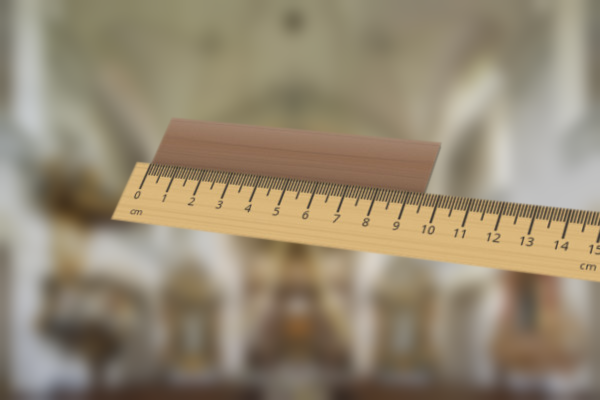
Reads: 9.5; cm
